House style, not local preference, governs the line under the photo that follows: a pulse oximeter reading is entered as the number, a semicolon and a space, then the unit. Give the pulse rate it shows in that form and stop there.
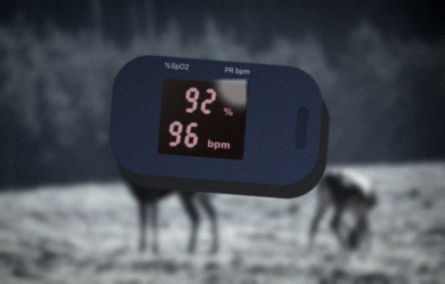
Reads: 96; bpm
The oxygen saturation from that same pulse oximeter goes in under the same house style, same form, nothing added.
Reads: 92; %
